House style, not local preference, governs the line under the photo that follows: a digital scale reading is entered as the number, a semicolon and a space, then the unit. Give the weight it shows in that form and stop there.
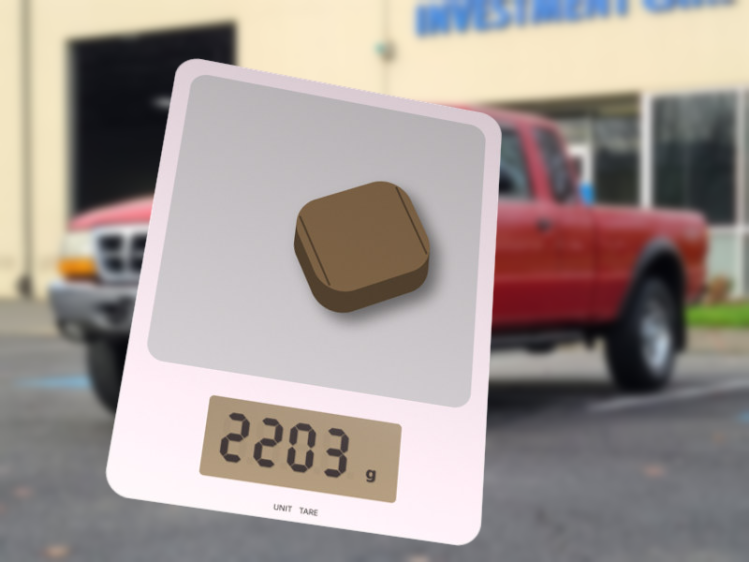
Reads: 2203; g
